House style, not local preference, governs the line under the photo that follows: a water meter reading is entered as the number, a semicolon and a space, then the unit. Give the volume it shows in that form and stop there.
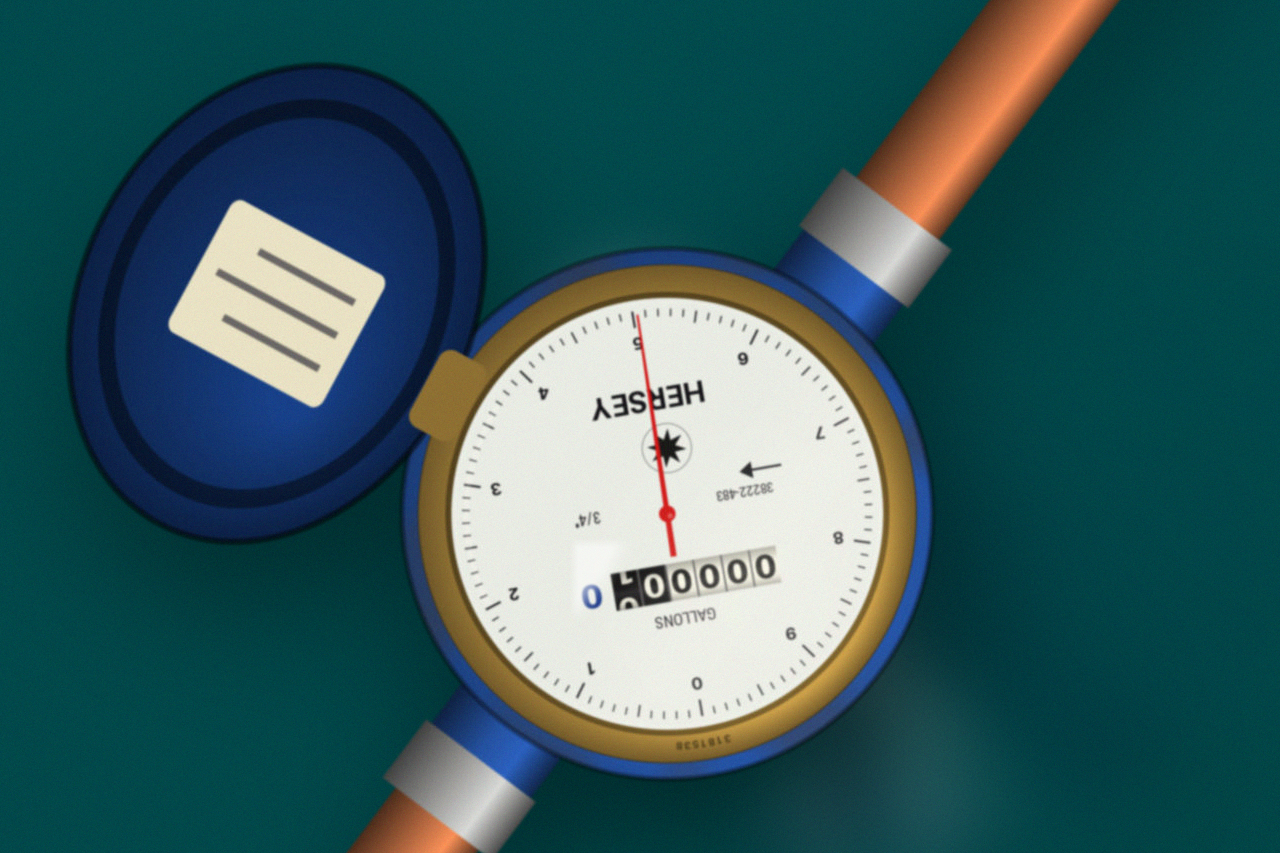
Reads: 5.0; gal
